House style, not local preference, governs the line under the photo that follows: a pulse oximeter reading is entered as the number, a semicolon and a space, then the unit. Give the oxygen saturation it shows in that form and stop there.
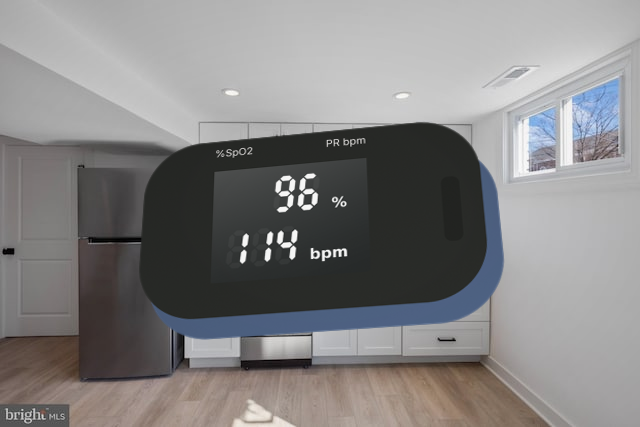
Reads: 96; %
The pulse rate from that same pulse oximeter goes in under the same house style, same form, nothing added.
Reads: 114; bpm
